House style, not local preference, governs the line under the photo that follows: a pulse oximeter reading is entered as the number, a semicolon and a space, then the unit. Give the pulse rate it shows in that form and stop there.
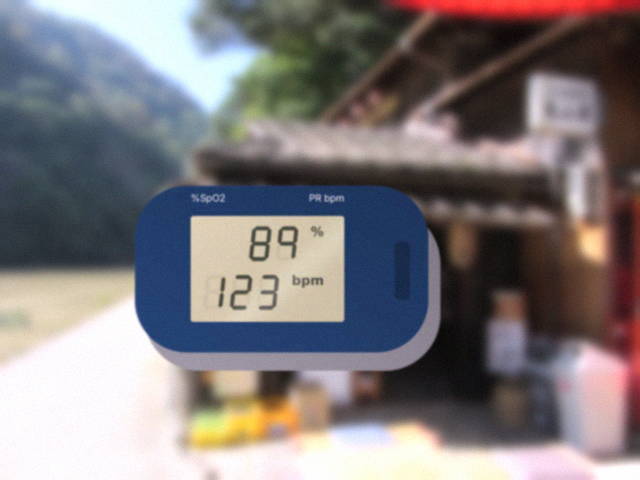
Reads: 123; bpm
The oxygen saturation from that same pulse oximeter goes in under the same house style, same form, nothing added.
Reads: 89; %
